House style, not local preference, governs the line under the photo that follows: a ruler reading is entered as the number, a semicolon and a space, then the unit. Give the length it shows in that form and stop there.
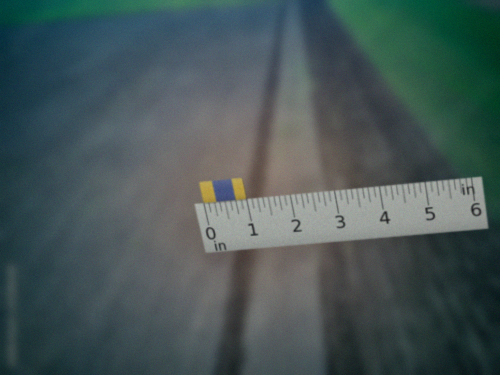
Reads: 1; in
